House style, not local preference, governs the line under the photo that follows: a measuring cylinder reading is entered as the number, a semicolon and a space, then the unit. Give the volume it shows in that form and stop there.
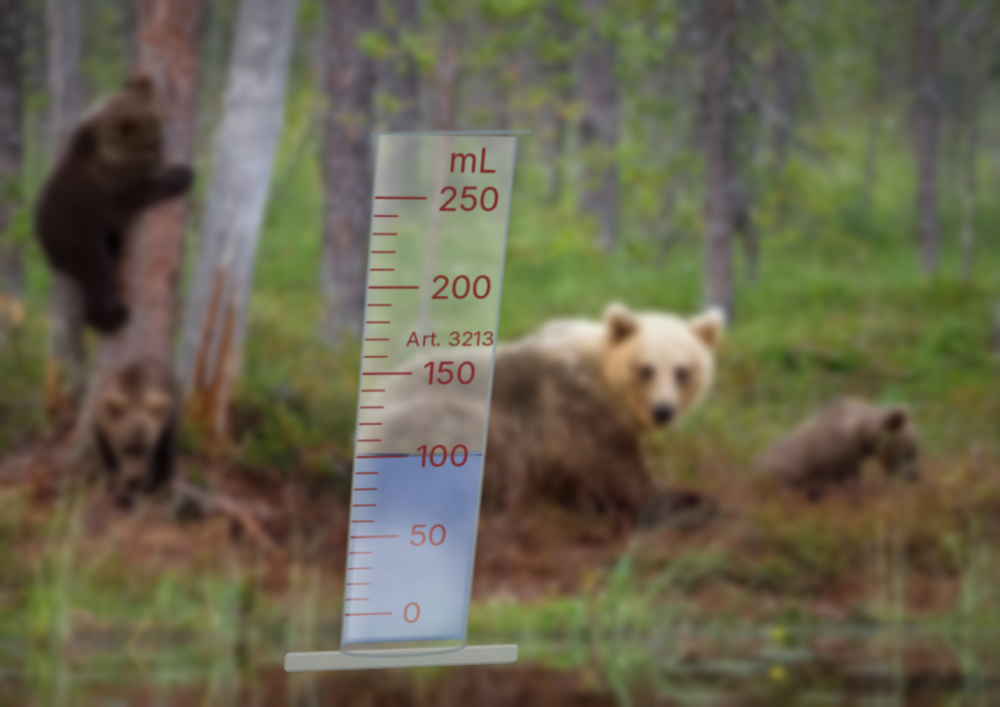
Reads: 100; mL
